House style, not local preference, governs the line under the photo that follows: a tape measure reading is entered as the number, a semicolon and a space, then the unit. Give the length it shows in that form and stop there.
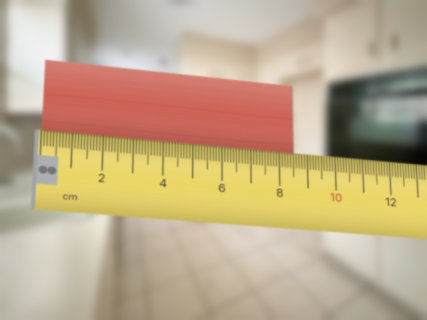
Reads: 8.5; cm
